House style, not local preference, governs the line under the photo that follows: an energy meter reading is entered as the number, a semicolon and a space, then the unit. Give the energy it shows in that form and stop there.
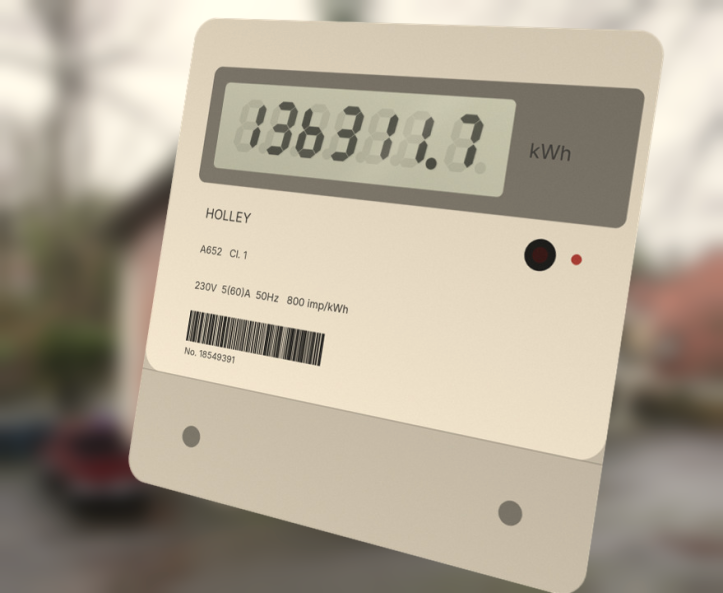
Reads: 136311.7; kWh
